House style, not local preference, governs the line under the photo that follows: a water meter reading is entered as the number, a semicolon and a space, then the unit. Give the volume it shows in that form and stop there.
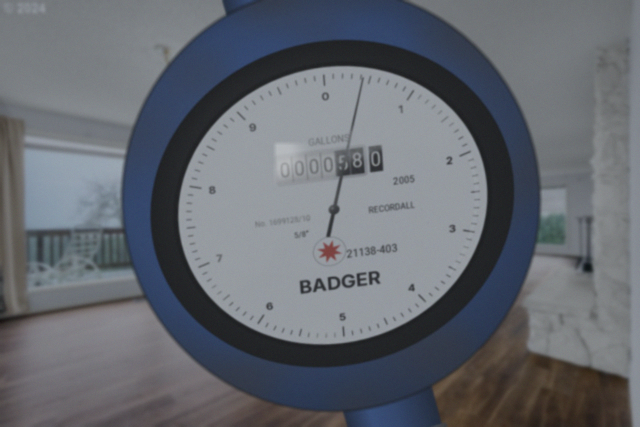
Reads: 580.4; gal
